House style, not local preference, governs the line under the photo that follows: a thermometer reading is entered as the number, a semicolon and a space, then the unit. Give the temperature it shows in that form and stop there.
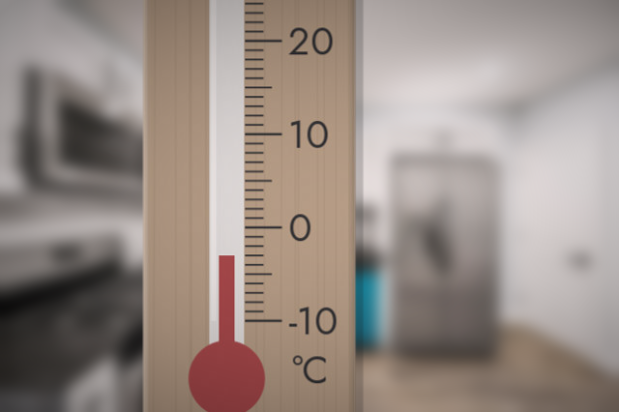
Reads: -3; °C
